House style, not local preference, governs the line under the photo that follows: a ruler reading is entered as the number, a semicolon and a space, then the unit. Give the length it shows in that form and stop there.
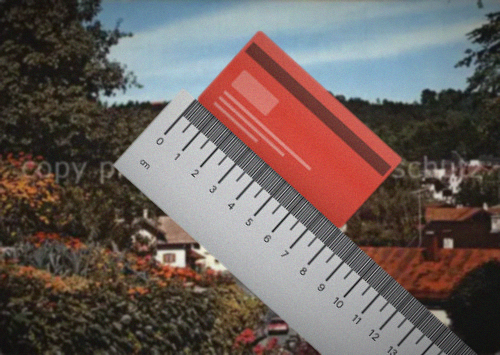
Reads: 8; cm
